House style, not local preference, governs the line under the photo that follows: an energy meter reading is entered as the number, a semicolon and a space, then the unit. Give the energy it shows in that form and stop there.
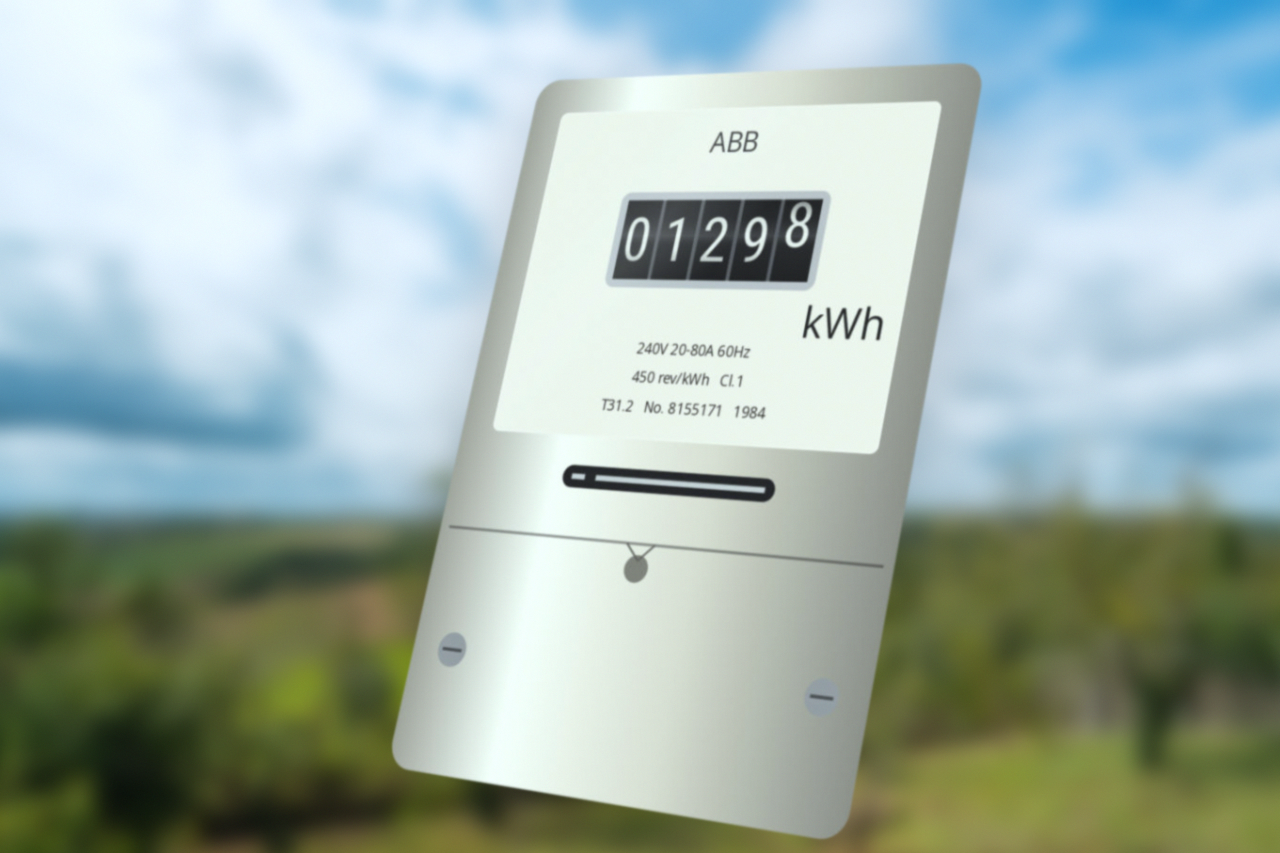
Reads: 1298; kWh
